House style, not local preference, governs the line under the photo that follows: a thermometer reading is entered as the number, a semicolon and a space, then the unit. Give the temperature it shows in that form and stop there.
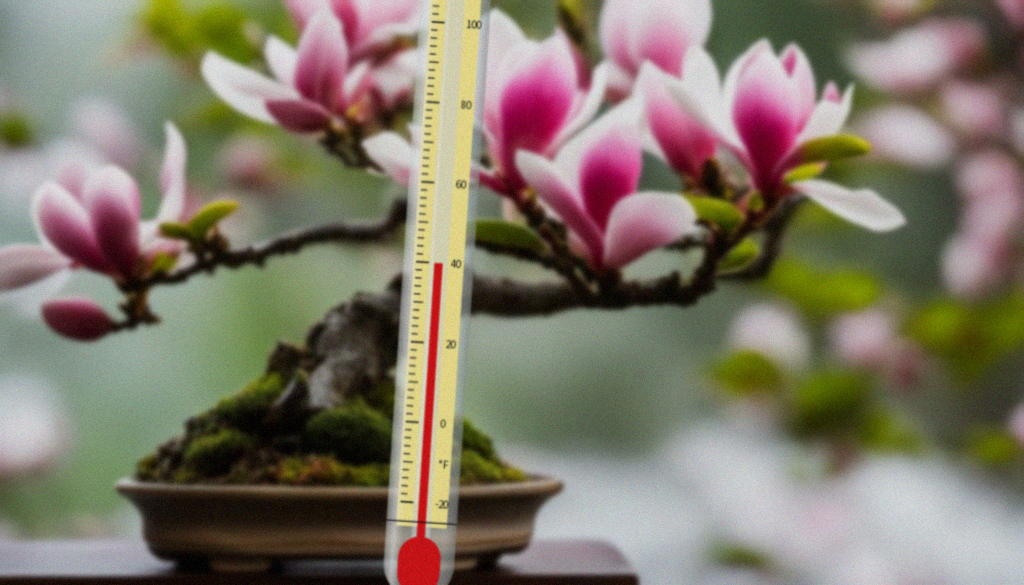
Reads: 40; °F
